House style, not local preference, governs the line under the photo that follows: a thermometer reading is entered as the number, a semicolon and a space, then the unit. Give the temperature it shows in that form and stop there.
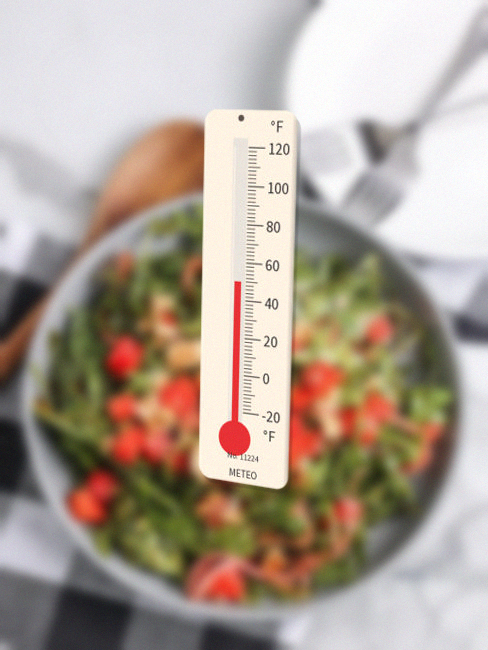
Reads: 50; °F
